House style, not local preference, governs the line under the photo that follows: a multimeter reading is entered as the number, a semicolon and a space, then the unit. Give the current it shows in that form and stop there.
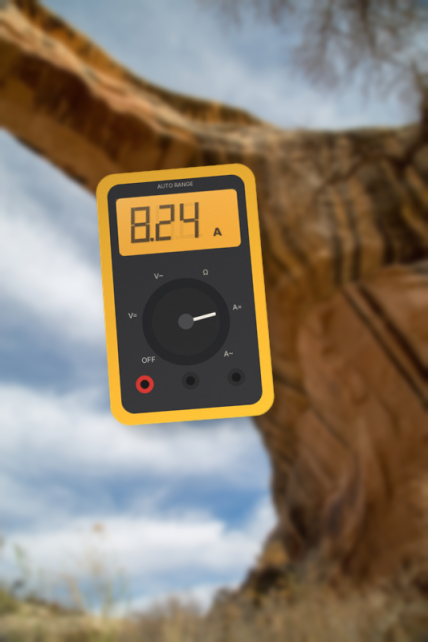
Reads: 8.24; A
